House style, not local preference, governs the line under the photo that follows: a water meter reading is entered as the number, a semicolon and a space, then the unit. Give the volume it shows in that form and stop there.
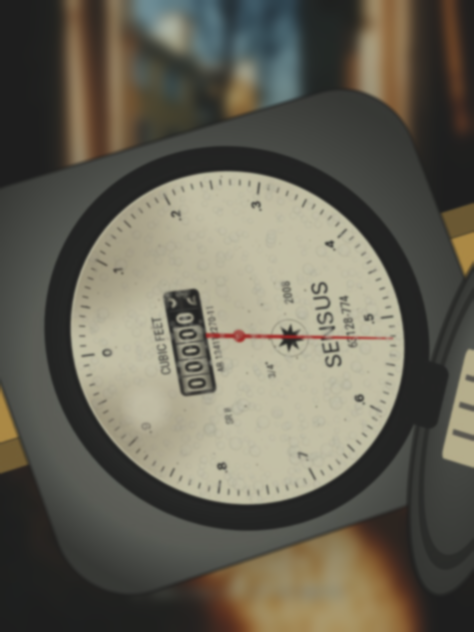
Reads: 5.52; ft³
